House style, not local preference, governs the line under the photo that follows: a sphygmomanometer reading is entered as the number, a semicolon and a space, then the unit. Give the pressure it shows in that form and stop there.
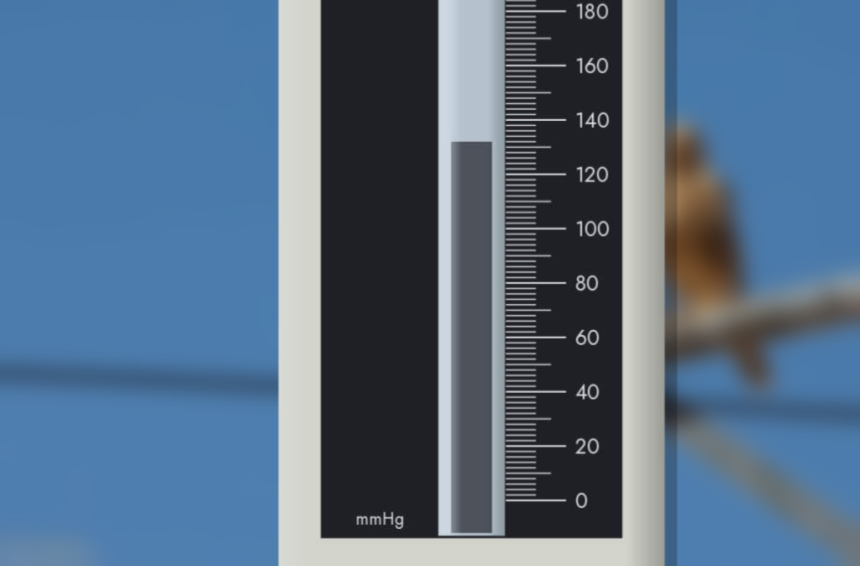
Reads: 132; mmHg
